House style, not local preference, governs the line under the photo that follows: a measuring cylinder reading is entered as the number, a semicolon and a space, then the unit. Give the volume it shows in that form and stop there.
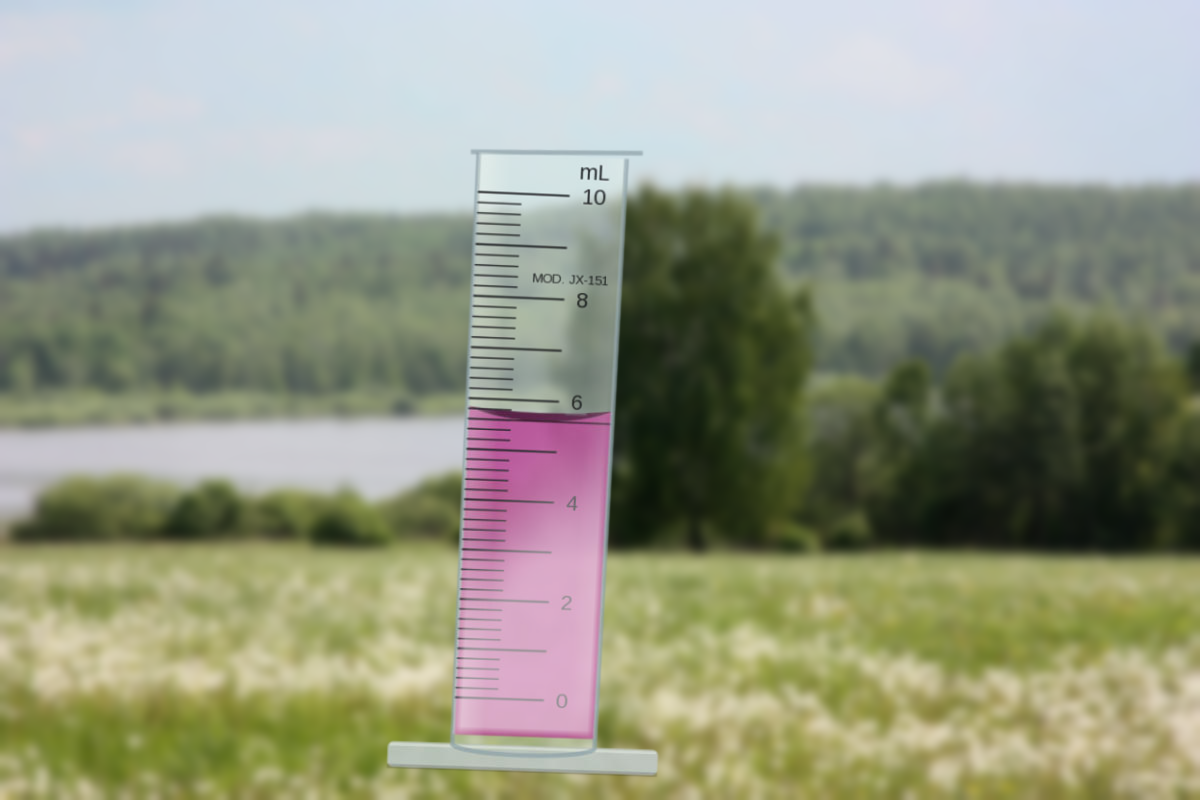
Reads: 5.6; mL
